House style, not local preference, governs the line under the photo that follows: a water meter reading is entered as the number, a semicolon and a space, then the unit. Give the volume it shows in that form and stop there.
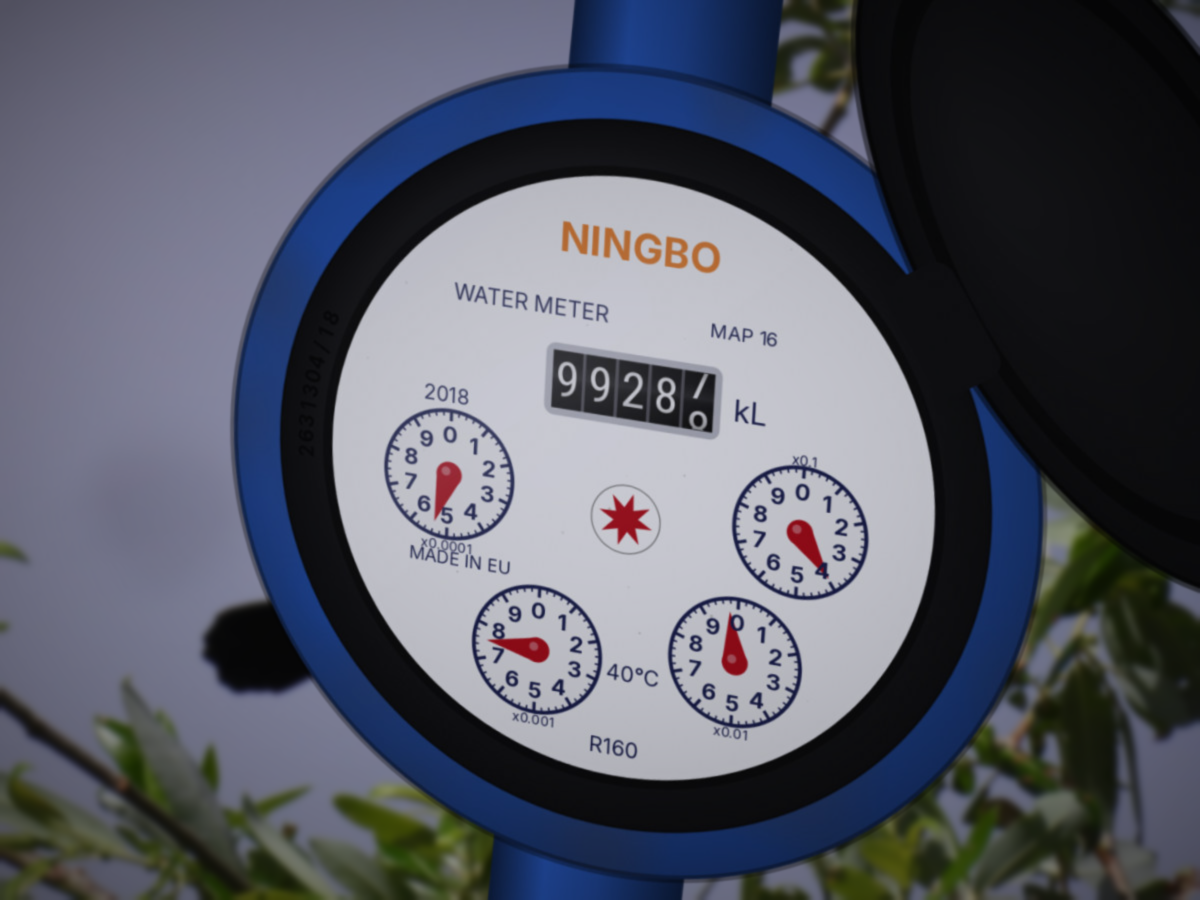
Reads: 99287.3975; kL
